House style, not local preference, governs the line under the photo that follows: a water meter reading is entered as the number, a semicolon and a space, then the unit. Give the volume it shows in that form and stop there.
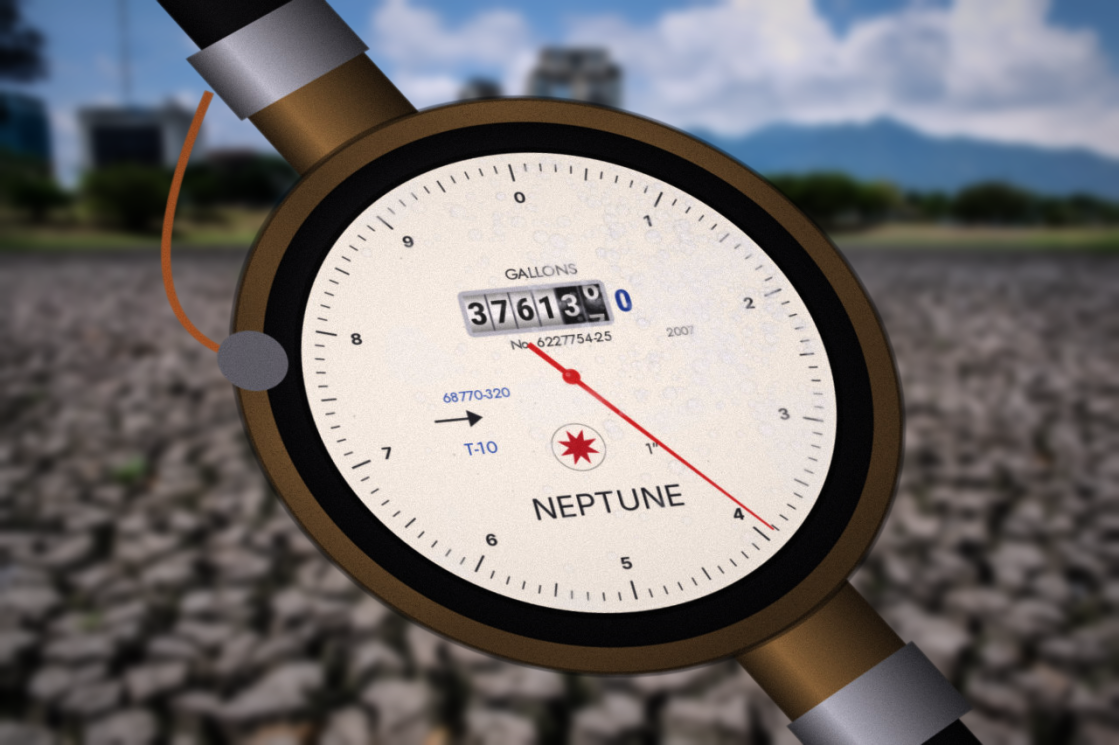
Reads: 3761363.9; gal
